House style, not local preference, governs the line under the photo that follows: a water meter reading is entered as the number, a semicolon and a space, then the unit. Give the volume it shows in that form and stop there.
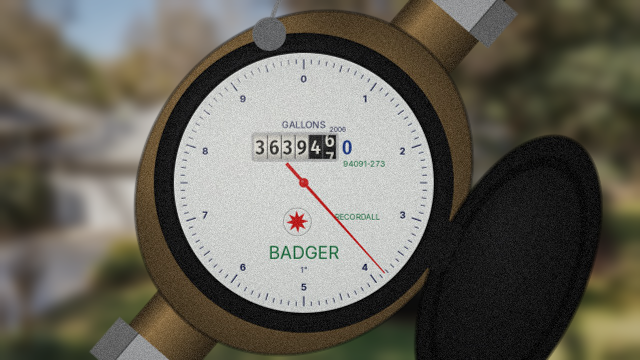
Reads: 3639463.8; gal
